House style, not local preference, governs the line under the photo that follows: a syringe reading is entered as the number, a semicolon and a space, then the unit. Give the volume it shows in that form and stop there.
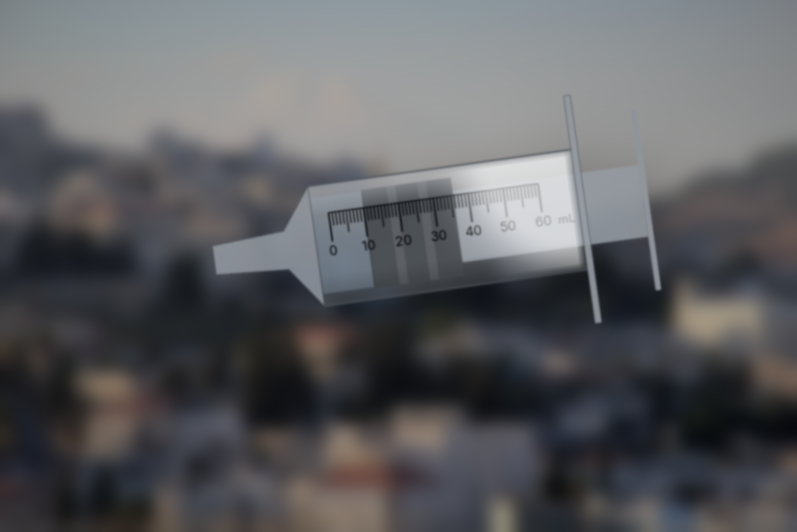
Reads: 10; mL
